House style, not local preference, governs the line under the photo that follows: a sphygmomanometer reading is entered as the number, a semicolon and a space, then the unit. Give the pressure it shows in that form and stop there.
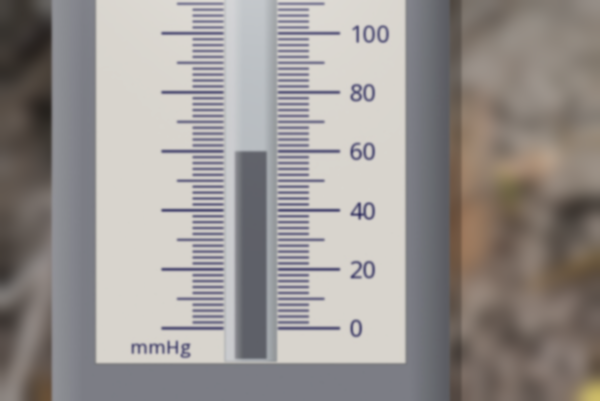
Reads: 60; mmHg
